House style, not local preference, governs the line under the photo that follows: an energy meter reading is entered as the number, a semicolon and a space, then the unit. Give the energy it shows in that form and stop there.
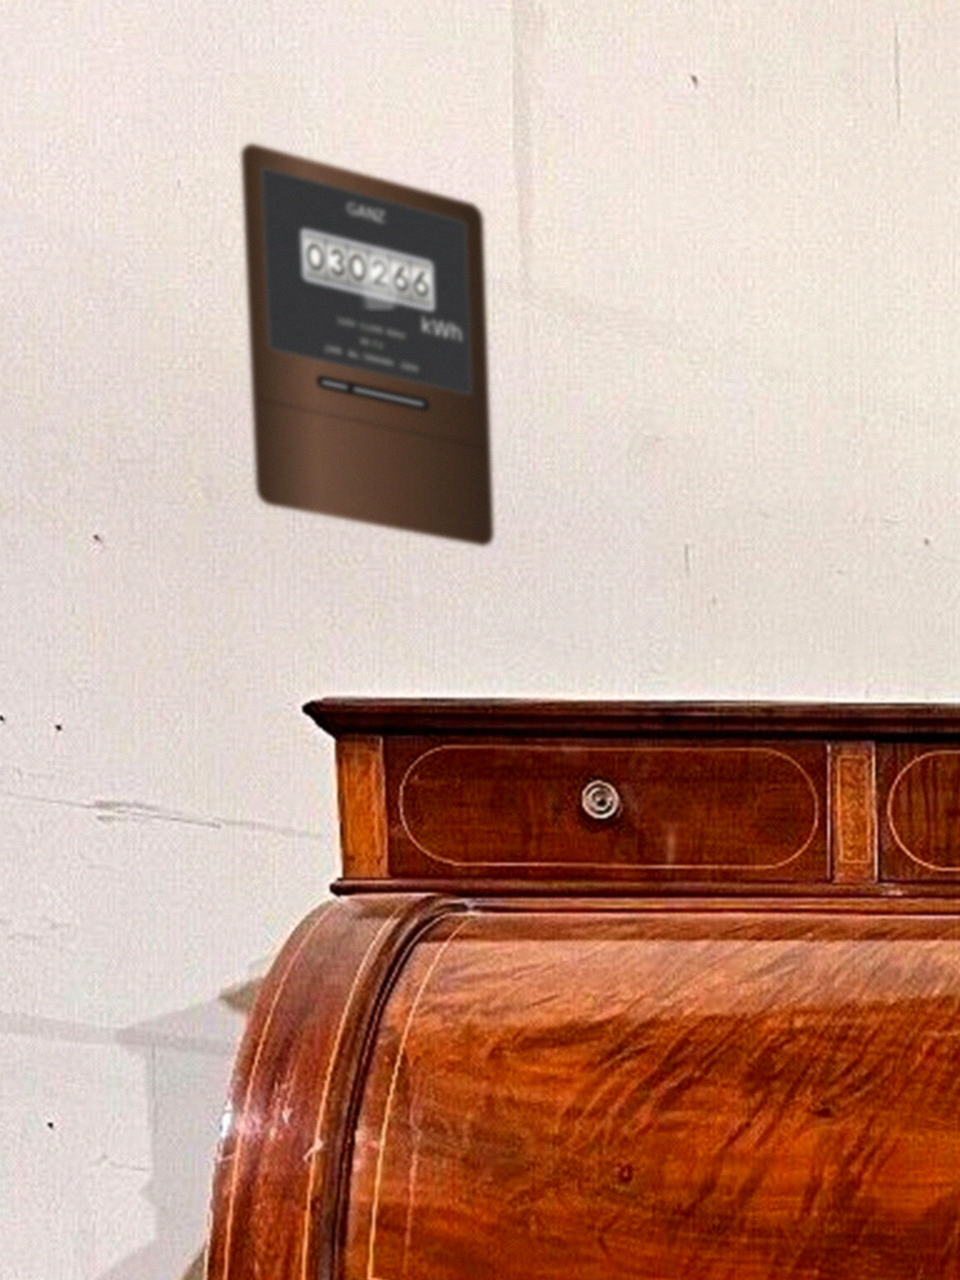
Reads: 30266; kWh
